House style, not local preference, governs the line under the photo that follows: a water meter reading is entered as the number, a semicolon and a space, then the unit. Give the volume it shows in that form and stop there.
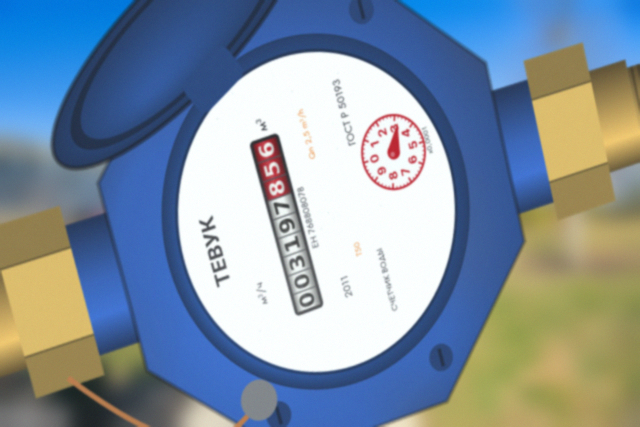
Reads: 3197.8563; m³
